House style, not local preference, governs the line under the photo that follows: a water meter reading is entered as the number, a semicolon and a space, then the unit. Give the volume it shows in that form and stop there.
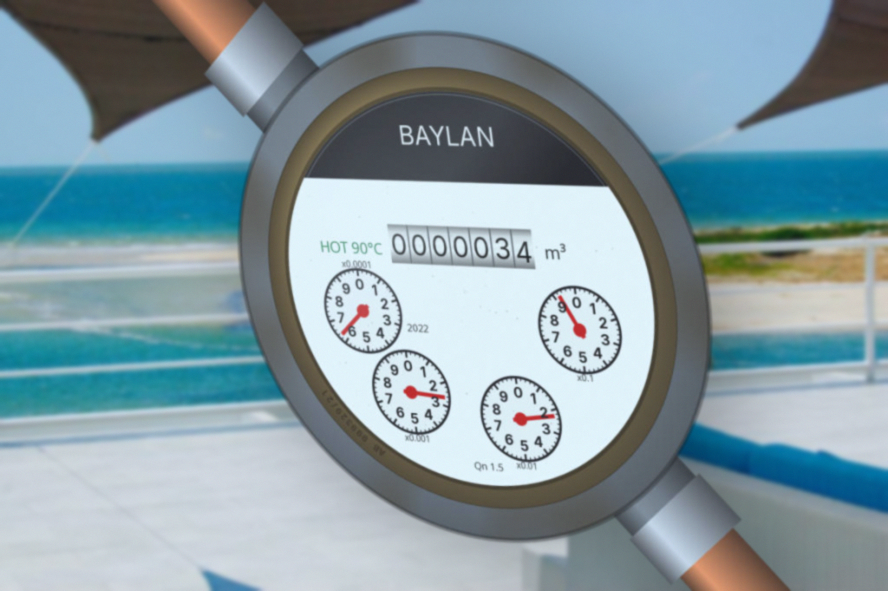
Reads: 33.9226; m³
